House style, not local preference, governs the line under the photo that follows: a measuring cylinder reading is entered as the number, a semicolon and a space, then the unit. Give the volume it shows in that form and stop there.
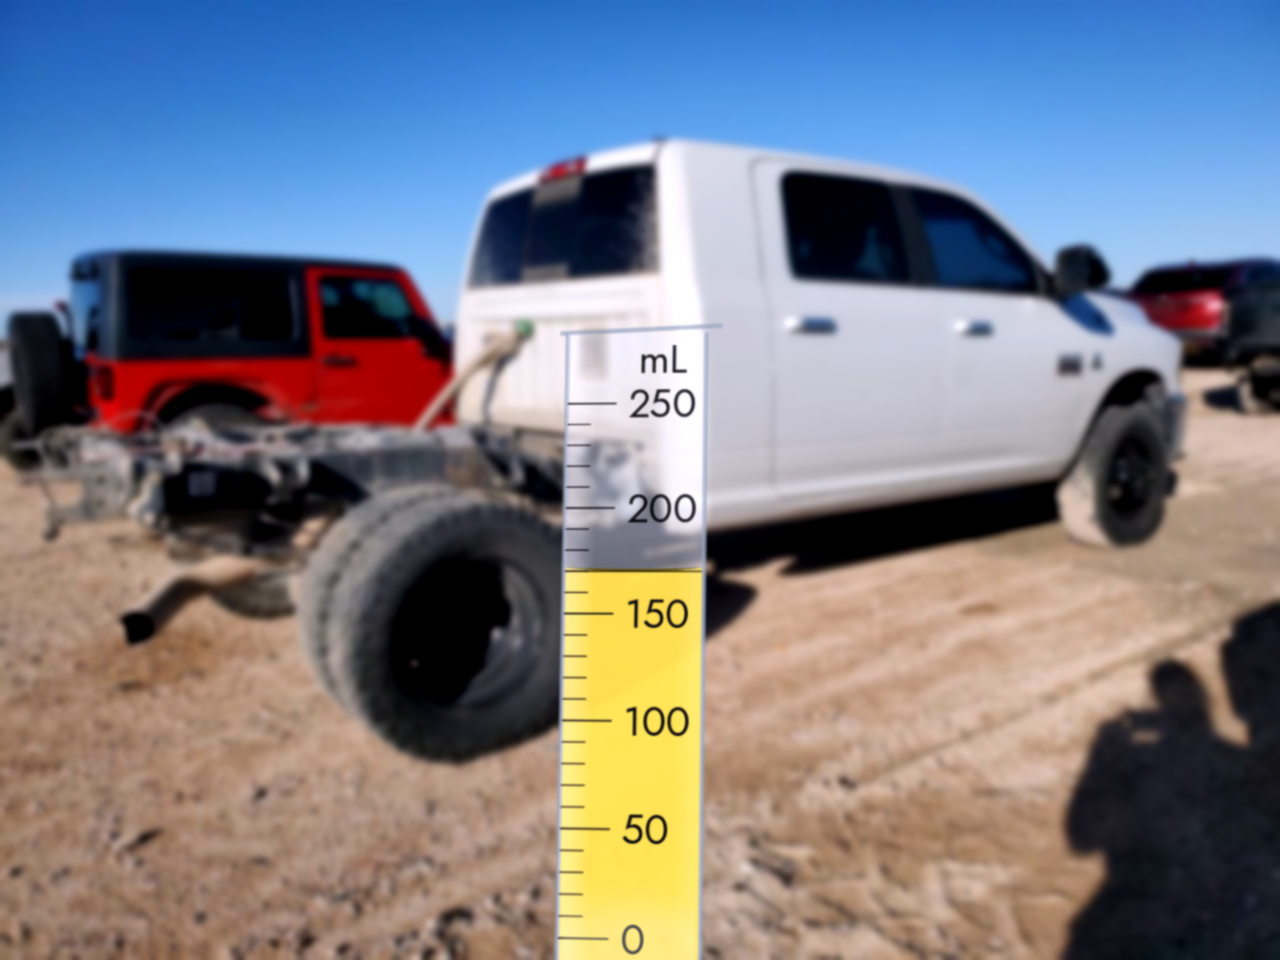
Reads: 170; mL
